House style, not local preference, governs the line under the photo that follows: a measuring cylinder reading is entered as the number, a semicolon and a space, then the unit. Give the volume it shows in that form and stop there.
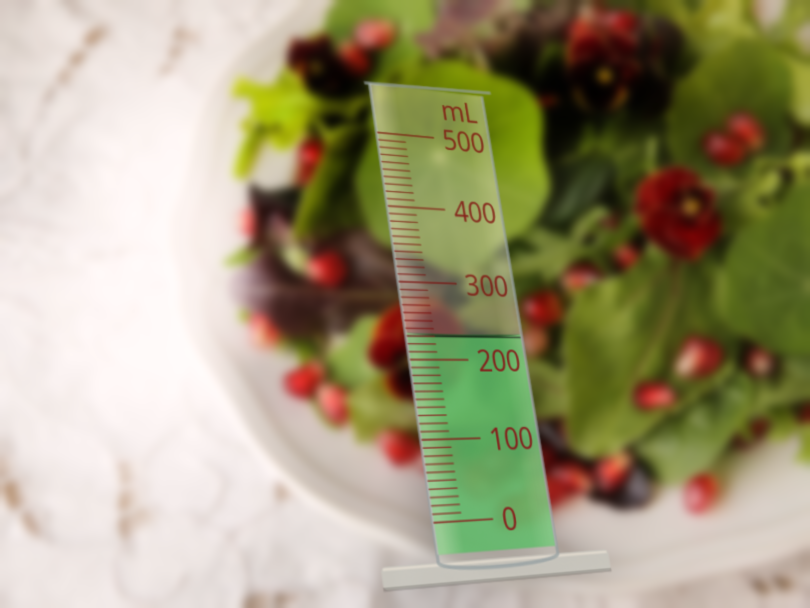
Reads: 230; mL
